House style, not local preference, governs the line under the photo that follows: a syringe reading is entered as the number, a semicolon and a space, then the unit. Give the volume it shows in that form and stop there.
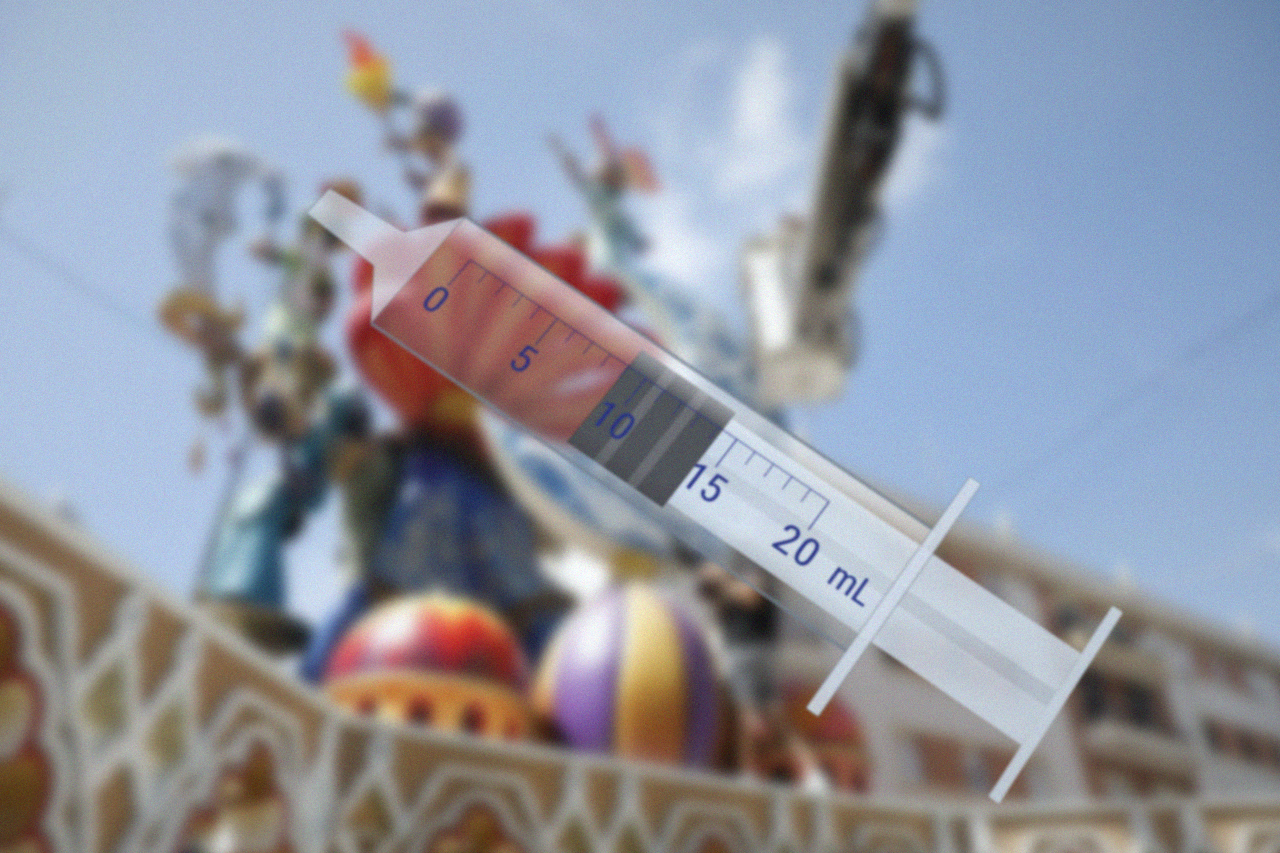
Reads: 9; mL
